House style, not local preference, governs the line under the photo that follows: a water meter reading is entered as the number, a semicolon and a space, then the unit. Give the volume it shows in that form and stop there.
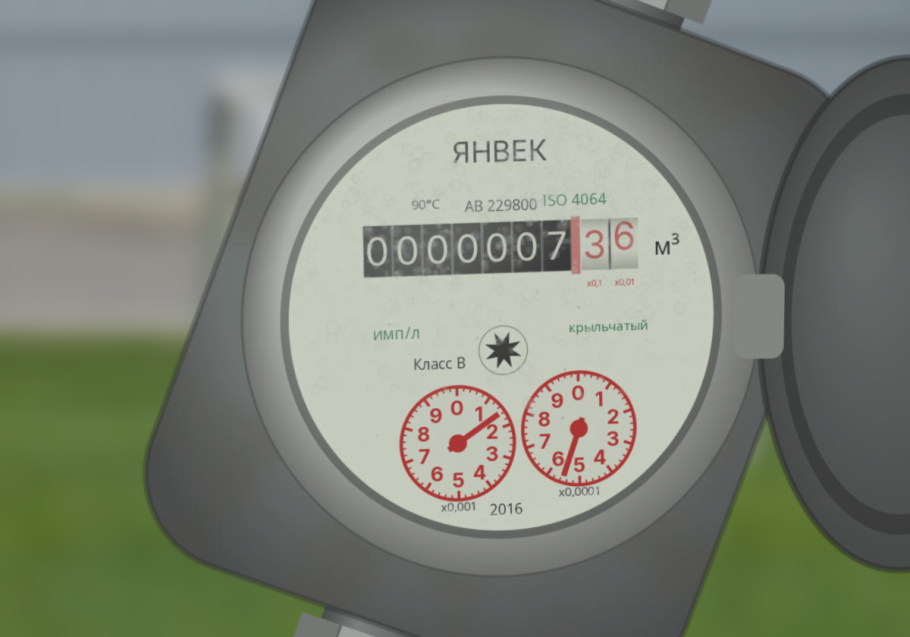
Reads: 7.3615; m³
